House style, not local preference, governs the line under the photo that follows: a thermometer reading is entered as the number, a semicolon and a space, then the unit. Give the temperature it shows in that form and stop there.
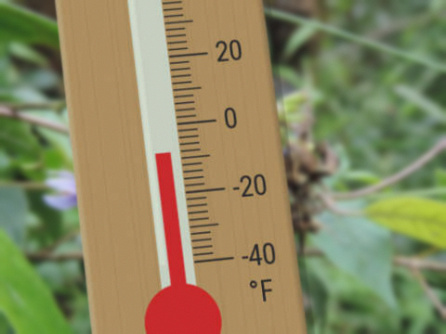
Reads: -8; °F
